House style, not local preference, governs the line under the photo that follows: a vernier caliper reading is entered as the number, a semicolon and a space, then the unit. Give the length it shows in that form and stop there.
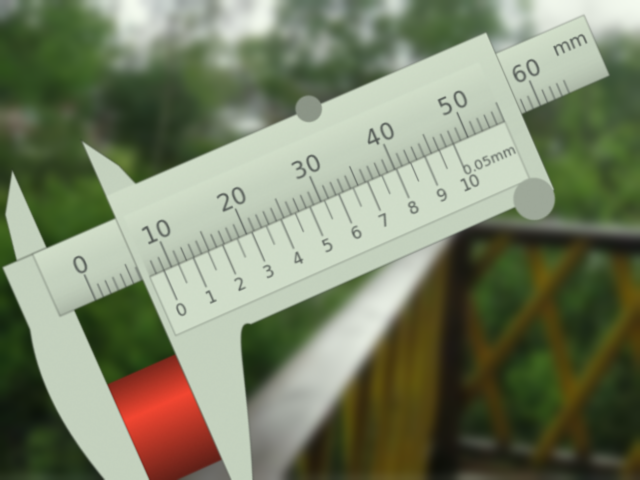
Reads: 9.0; mm
